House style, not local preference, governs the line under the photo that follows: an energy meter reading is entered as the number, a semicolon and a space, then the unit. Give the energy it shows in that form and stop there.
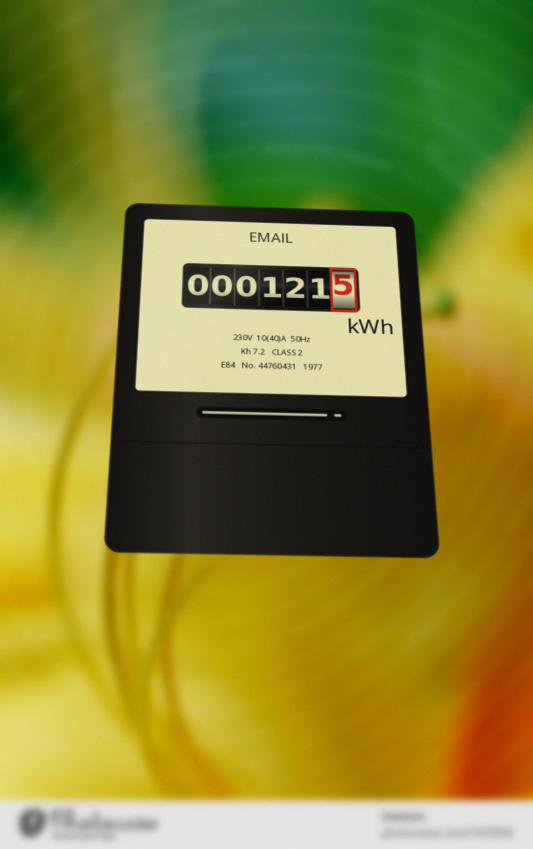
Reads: 121.5; kWh
